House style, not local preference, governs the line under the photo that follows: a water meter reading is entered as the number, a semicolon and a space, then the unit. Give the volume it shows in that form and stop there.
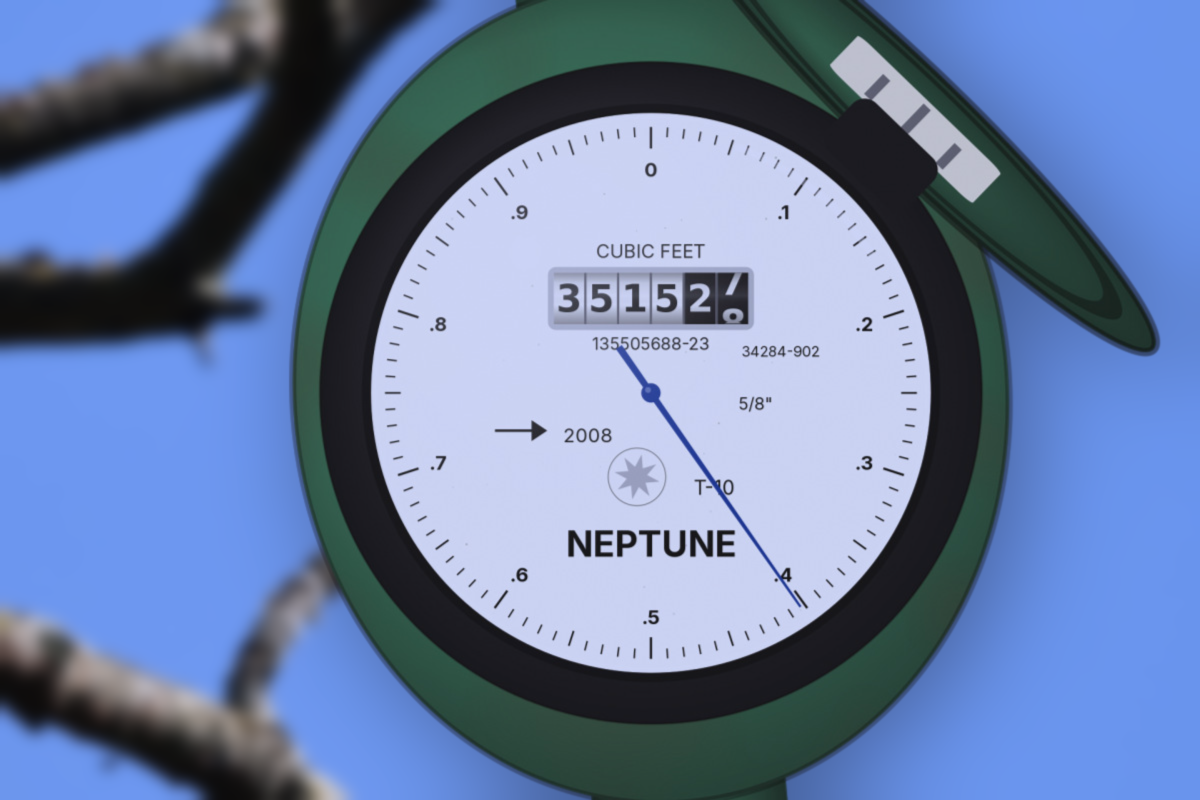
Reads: 351527.40; ft³
